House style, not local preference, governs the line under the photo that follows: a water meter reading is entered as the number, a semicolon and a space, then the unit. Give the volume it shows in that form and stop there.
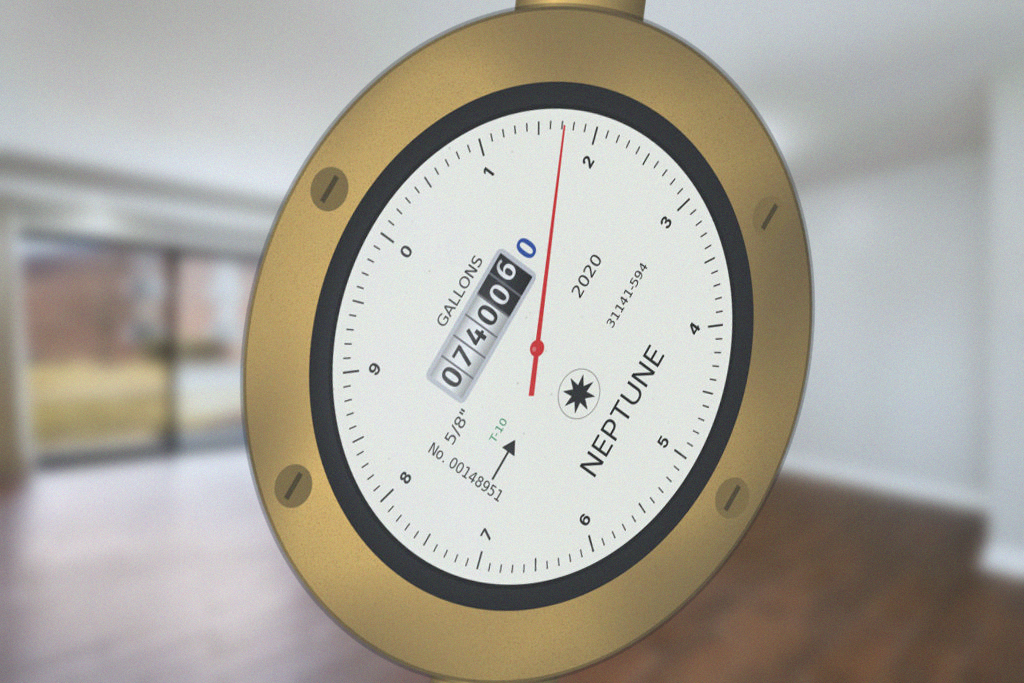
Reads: 740061.7; gal
